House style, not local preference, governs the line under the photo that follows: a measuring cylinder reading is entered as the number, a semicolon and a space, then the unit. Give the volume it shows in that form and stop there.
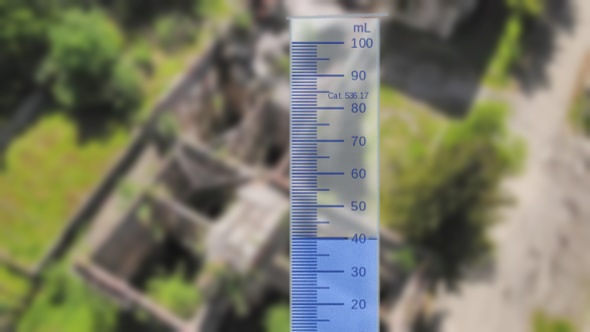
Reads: 40; mL
